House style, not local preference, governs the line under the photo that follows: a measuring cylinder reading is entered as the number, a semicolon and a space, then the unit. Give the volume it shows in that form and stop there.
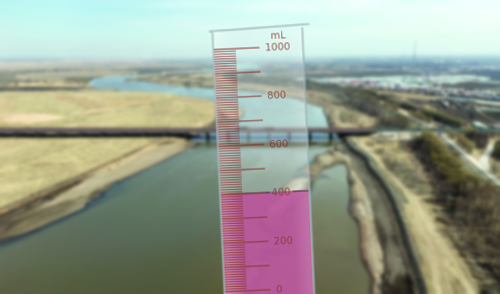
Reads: 400; mL
